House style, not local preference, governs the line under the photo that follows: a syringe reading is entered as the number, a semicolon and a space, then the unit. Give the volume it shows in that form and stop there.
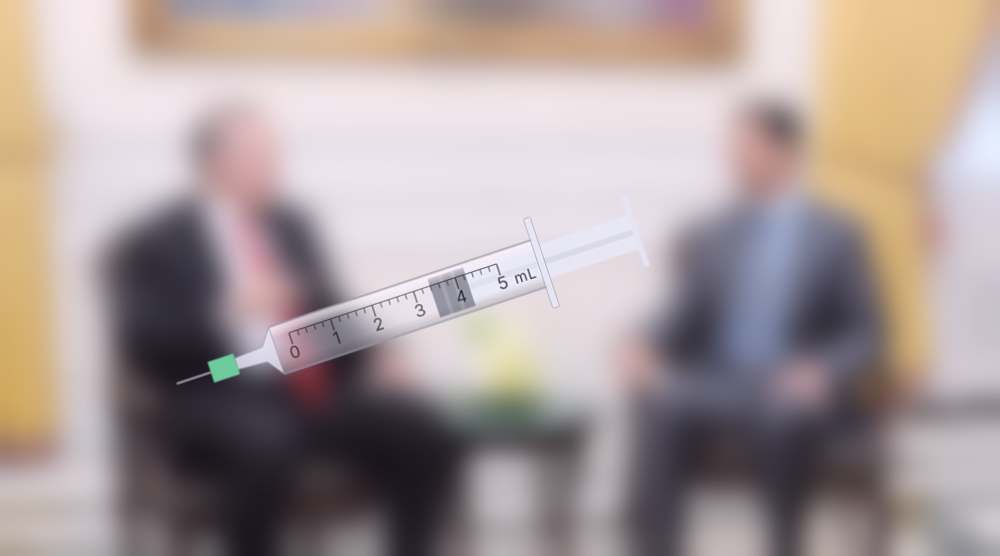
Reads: 3.4; mL
